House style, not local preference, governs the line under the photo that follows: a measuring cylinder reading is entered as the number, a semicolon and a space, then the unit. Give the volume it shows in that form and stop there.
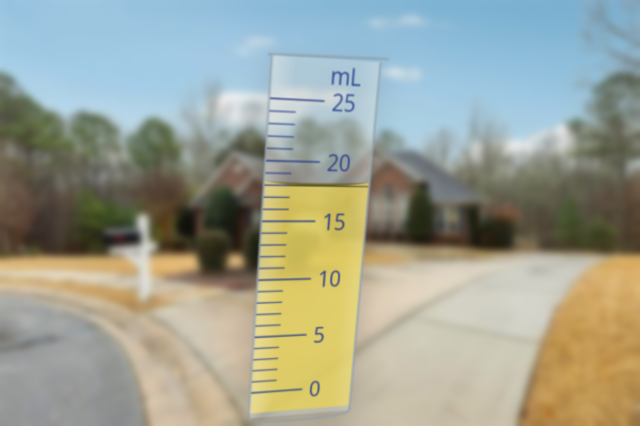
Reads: 18; mL
